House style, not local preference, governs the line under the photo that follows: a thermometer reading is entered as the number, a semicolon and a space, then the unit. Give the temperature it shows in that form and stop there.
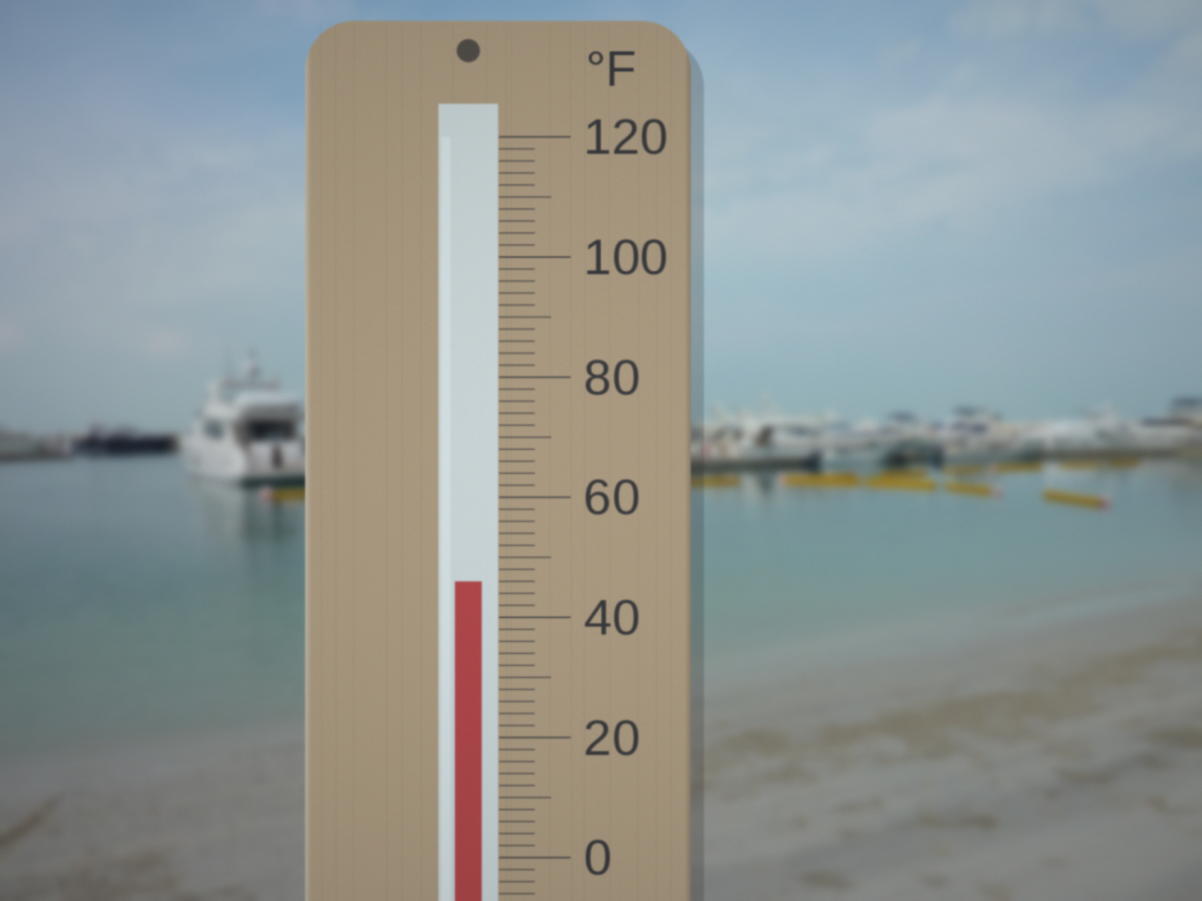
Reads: 46; °F
